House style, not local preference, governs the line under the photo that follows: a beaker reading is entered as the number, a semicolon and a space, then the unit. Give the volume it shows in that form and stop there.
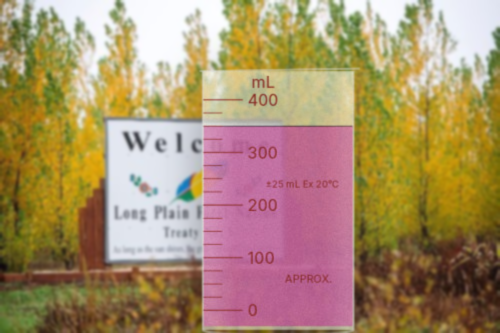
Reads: 350; mL
